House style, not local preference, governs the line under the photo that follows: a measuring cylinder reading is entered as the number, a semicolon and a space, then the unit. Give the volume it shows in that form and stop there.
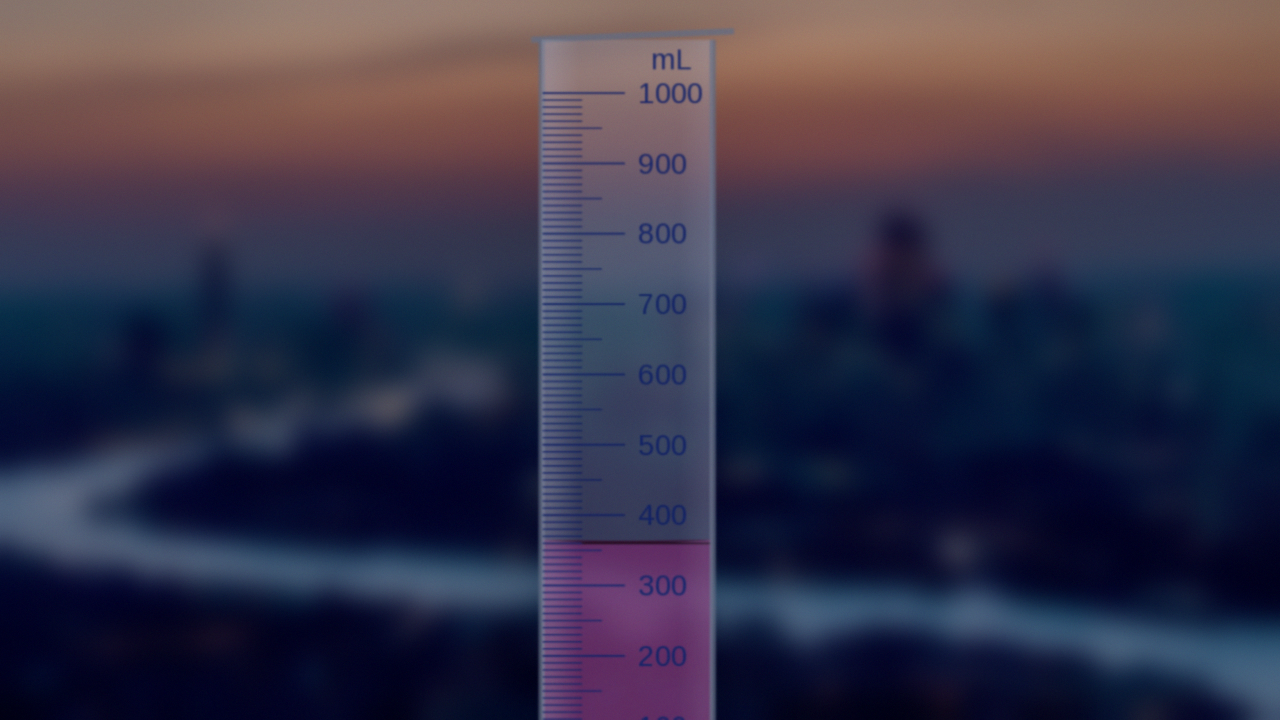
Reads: 360; mL
